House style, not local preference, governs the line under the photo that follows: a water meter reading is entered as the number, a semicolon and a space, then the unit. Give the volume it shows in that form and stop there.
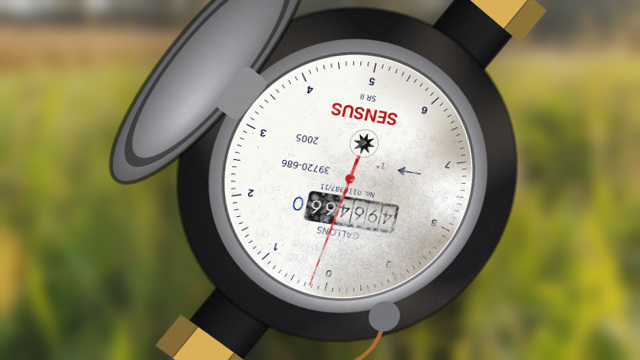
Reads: 4964660.2; gal
